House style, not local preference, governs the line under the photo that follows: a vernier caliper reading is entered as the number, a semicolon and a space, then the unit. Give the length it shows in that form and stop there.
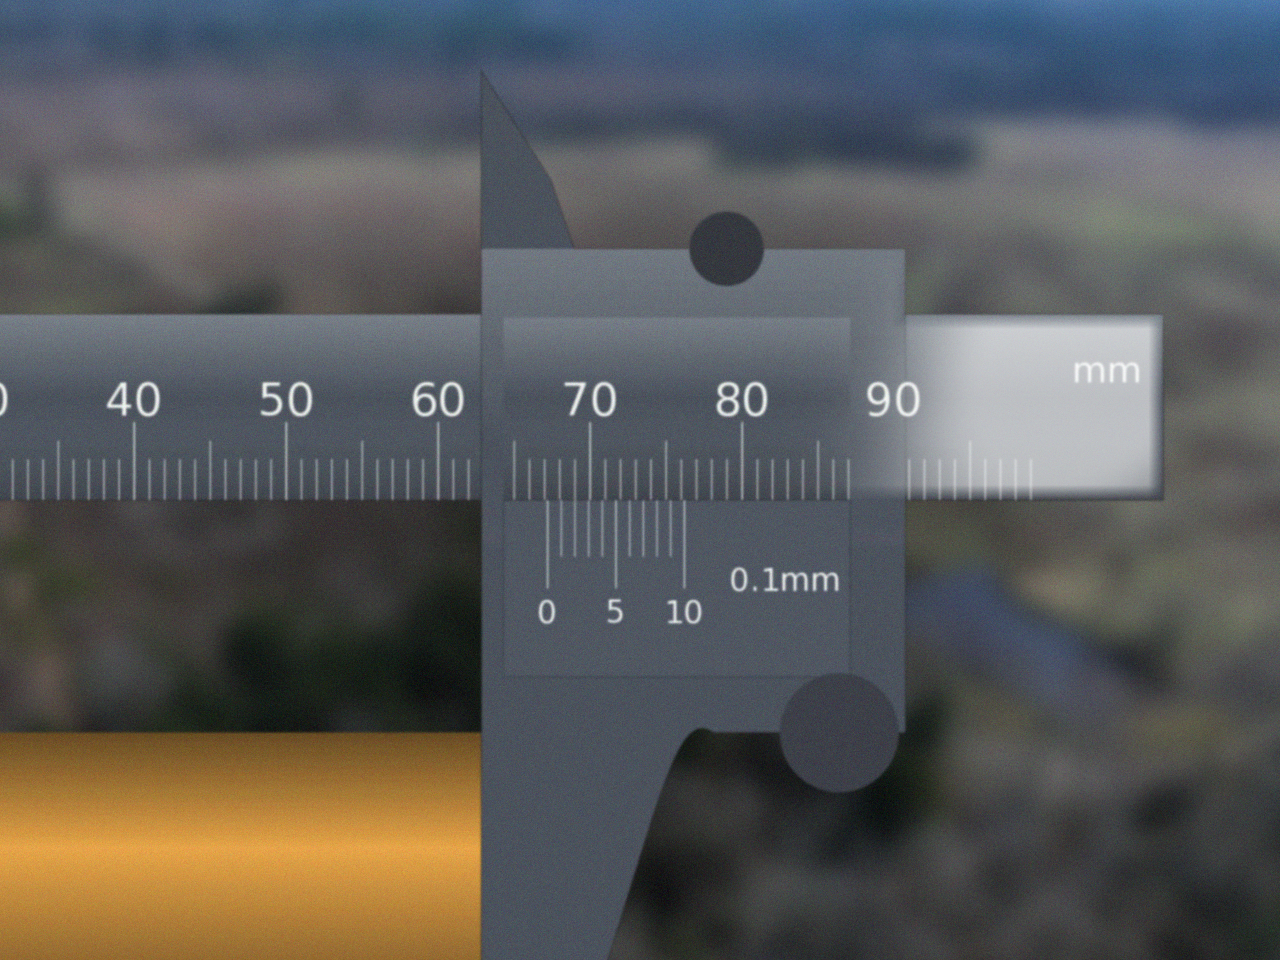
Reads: 67.2; mm
